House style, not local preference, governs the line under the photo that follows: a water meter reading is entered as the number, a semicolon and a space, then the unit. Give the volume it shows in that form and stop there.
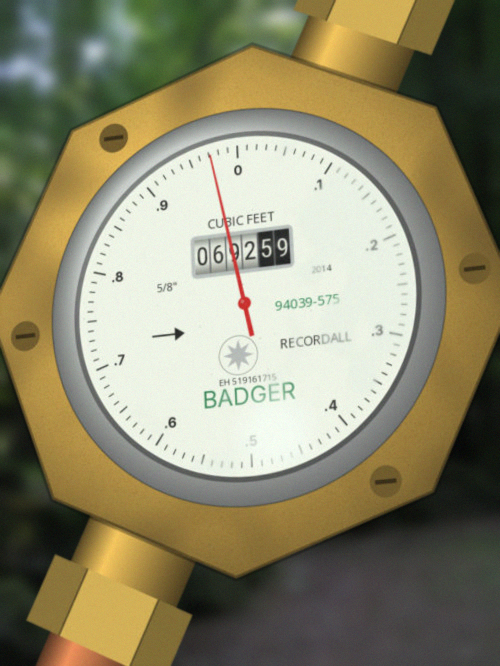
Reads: 69258.97; ft³
